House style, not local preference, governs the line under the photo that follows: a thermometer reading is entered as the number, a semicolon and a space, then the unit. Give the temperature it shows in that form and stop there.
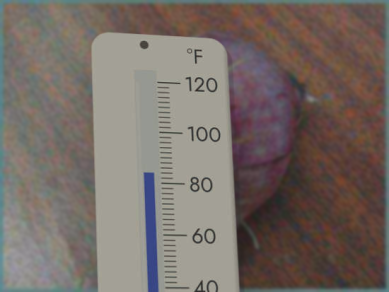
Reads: 84; °F
